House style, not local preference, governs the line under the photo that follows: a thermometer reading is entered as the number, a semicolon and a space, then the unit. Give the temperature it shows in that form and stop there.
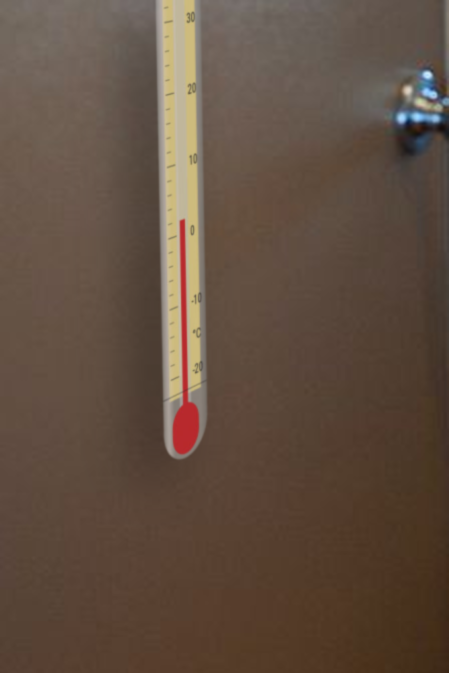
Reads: 2; °C
